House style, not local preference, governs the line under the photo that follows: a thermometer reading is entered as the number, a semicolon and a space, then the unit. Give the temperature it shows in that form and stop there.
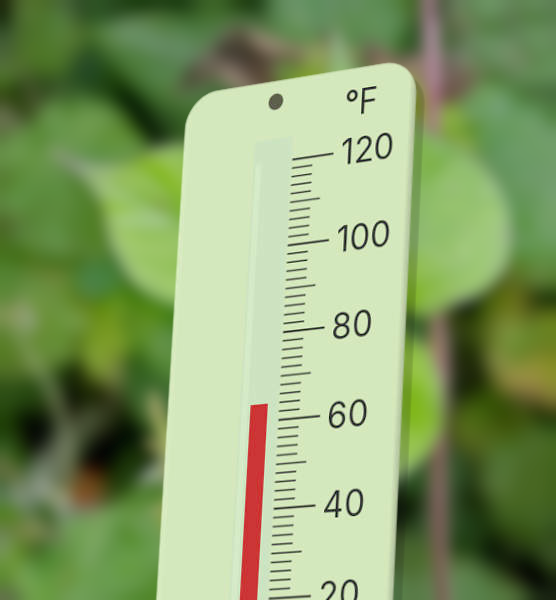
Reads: 64; °F
